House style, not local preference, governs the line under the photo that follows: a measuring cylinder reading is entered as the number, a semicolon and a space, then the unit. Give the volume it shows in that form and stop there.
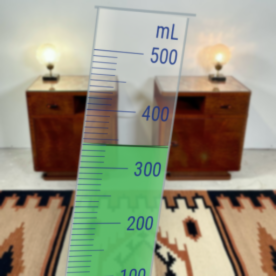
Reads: 340; mL
